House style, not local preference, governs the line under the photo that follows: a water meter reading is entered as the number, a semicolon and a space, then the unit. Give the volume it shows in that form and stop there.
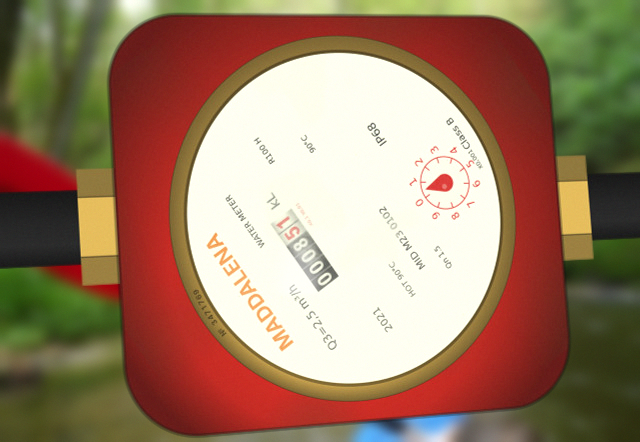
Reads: 8.510; kL
